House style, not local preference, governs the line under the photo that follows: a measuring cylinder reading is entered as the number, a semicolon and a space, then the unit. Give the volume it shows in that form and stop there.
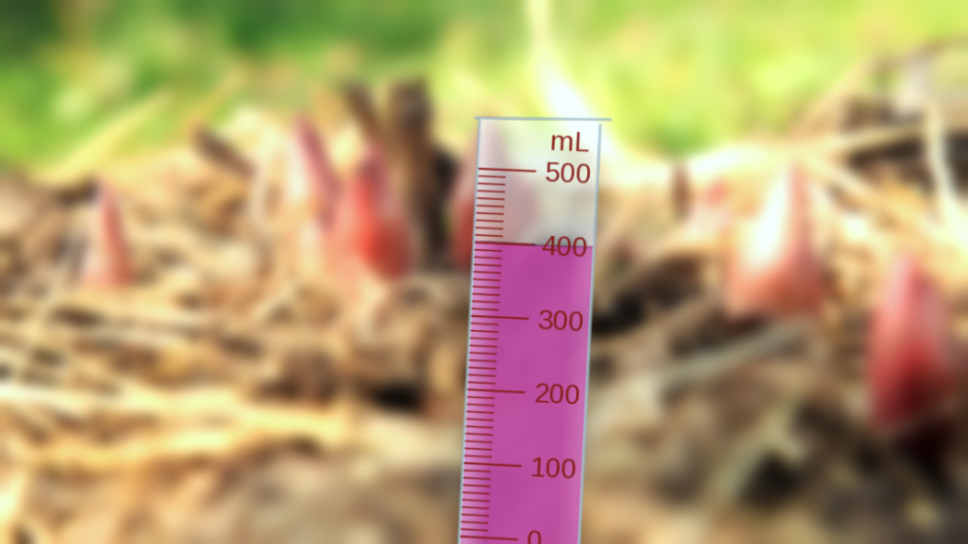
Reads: 400; mL
